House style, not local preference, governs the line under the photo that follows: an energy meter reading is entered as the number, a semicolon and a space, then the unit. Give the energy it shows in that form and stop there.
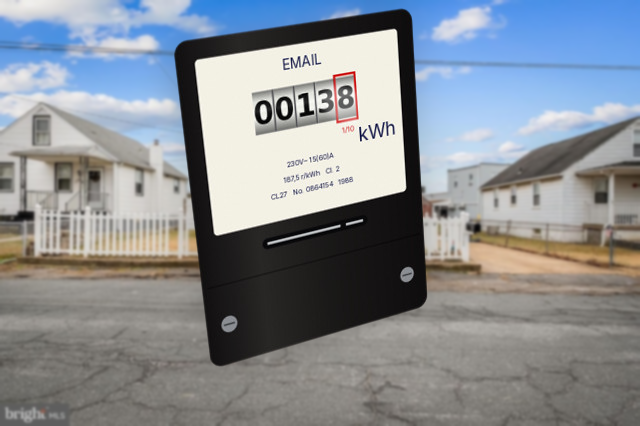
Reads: 13.8; kWh
